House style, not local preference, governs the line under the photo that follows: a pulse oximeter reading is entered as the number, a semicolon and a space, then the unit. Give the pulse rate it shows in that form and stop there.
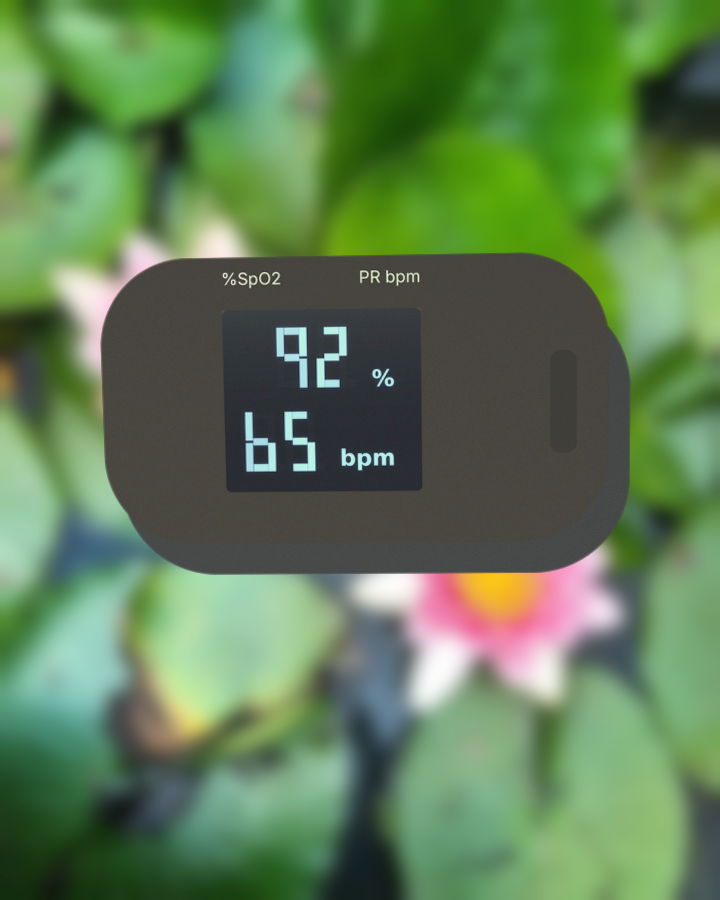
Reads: 65; bpm
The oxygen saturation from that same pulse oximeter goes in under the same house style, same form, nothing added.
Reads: 92; %
